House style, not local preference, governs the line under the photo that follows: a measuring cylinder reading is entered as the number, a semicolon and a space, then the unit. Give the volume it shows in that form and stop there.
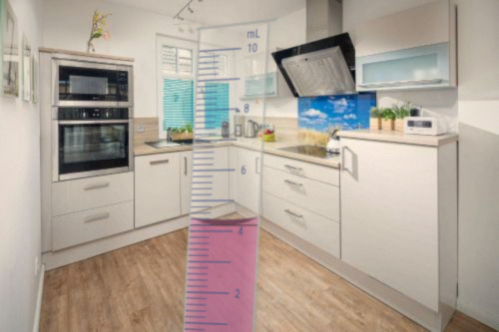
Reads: 4.2; mL
